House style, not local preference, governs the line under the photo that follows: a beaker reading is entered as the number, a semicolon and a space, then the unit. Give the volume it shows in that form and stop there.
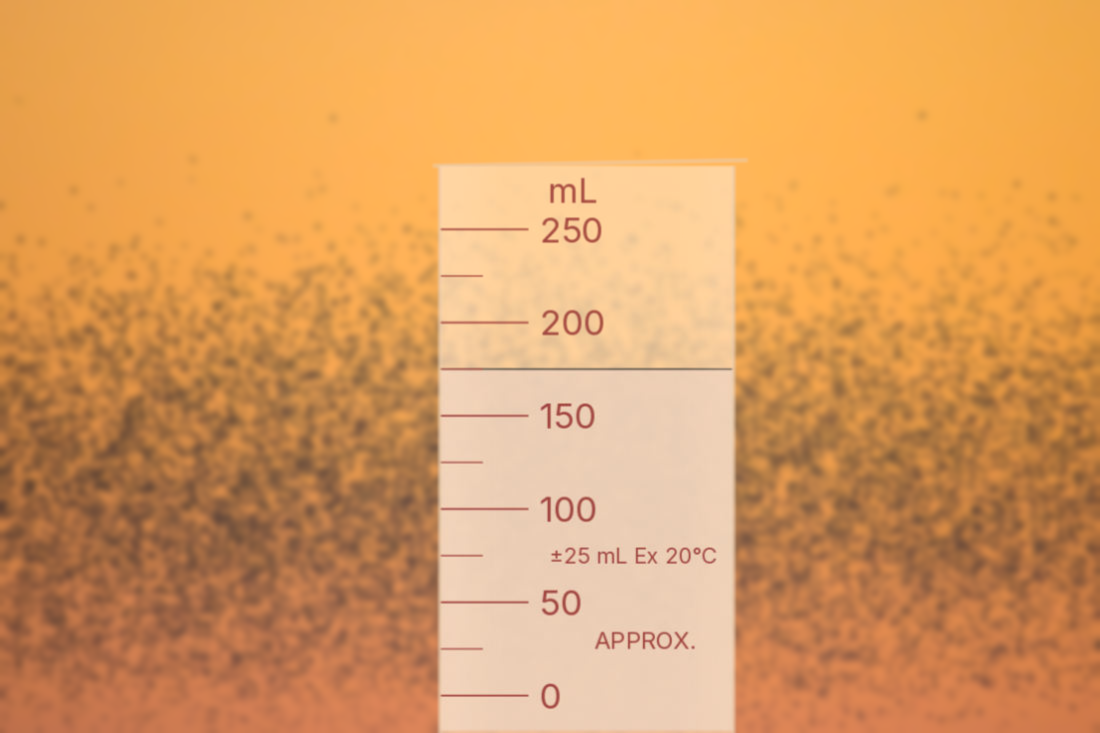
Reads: 175; mL
